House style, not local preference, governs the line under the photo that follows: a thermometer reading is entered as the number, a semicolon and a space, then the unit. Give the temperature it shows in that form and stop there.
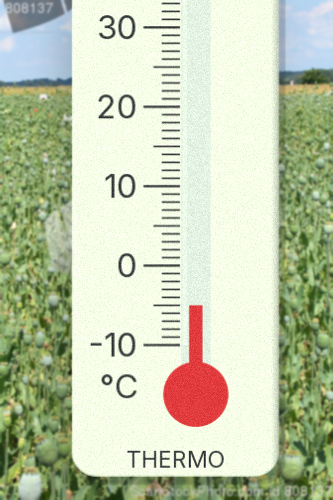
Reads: -5; °C
